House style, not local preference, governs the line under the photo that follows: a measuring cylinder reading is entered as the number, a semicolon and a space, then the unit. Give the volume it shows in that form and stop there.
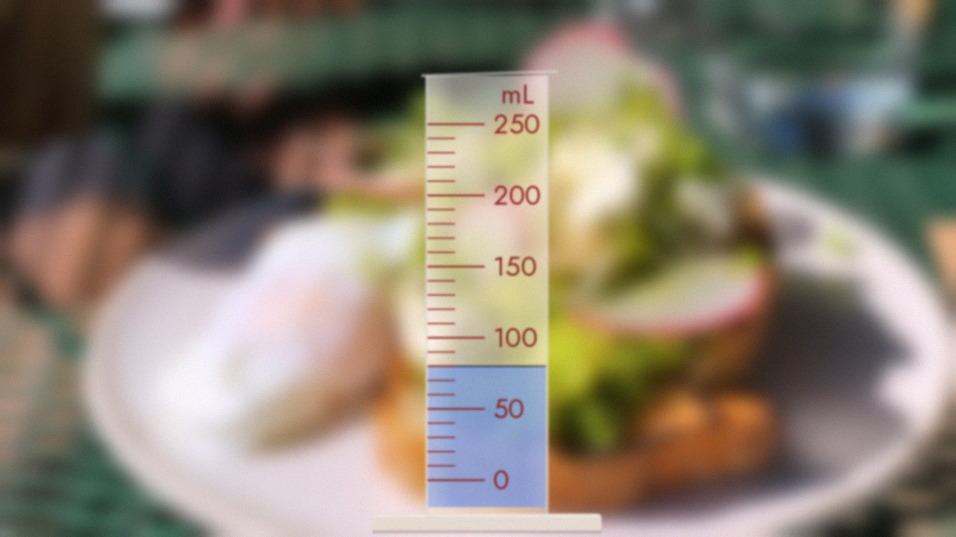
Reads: 80; mL
